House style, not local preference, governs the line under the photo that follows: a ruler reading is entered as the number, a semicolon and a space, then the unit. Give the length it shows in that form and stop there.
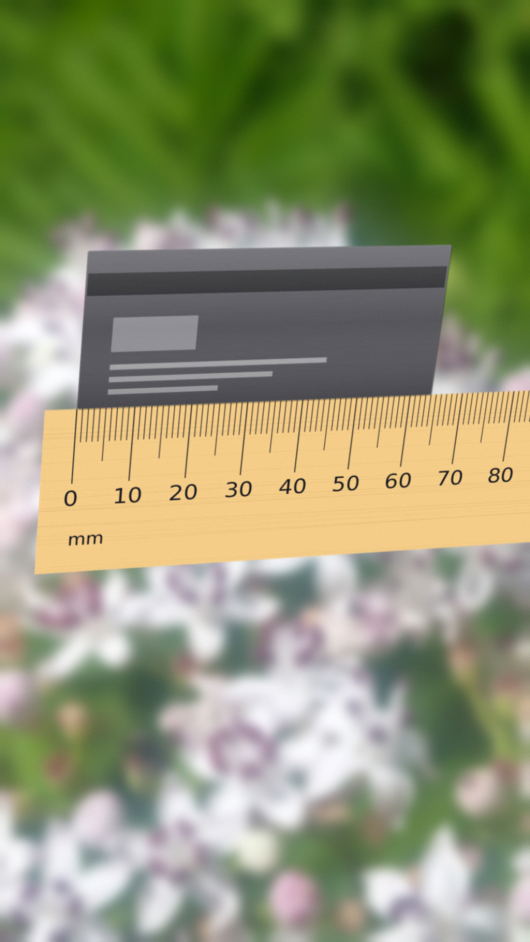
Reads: 64; mm
